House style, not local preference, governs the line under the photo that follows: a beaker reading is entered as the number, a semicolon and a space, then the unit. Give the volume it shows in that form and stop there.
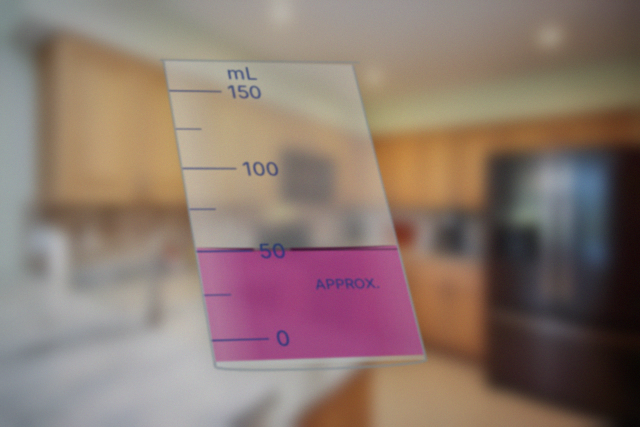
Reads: 50; mL
